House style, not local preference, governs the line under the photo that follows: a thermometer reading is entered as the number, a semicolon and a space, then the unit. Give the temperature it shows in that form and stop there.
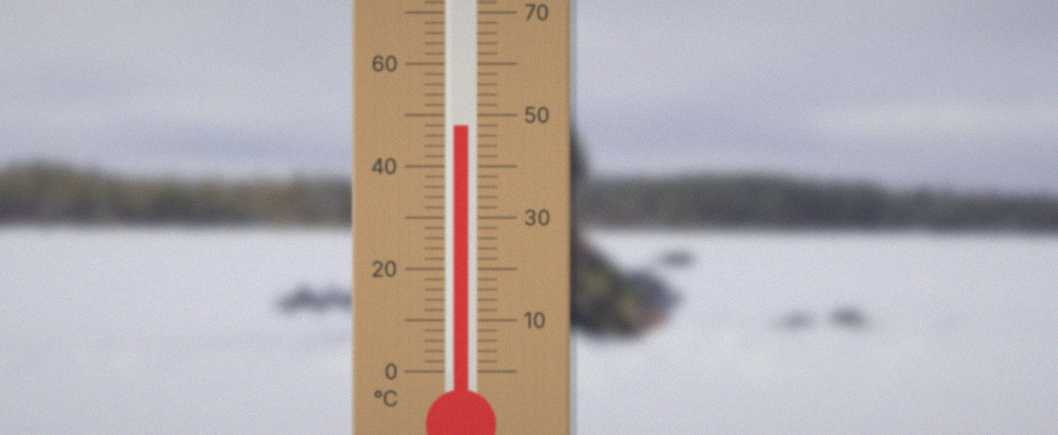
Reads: 48; °C
